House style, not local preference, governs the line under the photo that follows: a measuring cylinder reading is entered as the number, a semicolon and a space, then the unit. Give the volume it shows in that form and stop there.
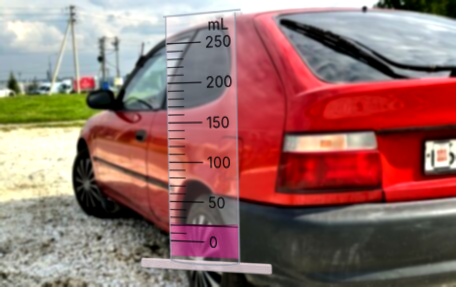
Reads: 20; mL
